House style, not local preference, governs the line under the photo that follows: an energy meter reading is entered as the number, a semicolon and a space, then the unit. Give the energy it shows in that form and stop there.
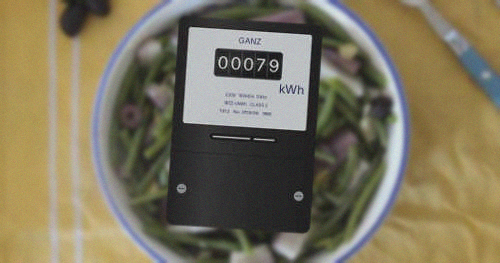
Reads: 79; kWh
